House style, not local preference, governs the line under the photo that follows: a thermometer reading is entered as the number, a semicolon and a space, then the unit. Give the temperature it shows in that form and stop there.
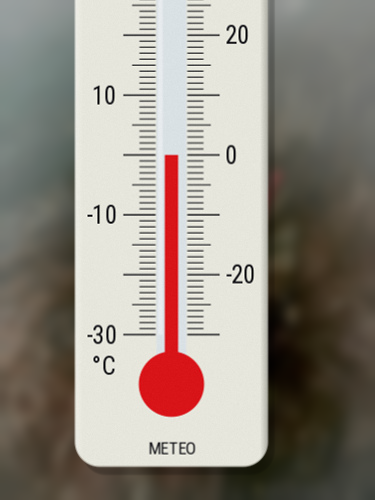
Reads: 0; °C
